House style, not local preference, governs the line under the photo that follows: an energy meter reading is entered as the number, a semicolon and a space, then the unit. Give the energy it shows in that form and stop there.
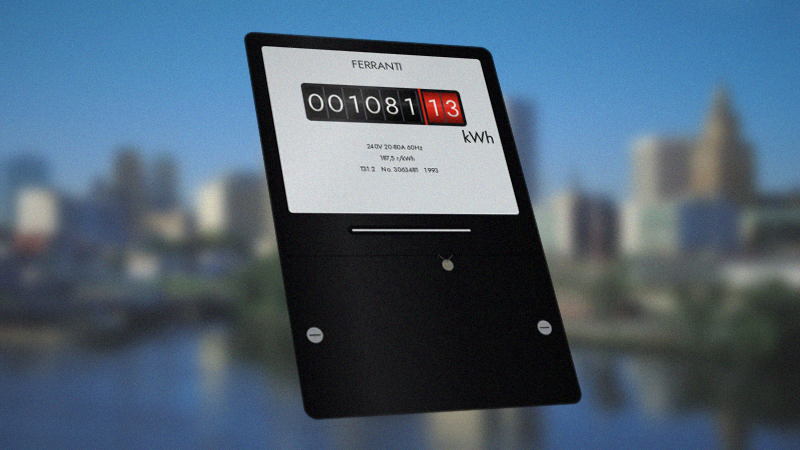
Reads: 1081.13; kWh
